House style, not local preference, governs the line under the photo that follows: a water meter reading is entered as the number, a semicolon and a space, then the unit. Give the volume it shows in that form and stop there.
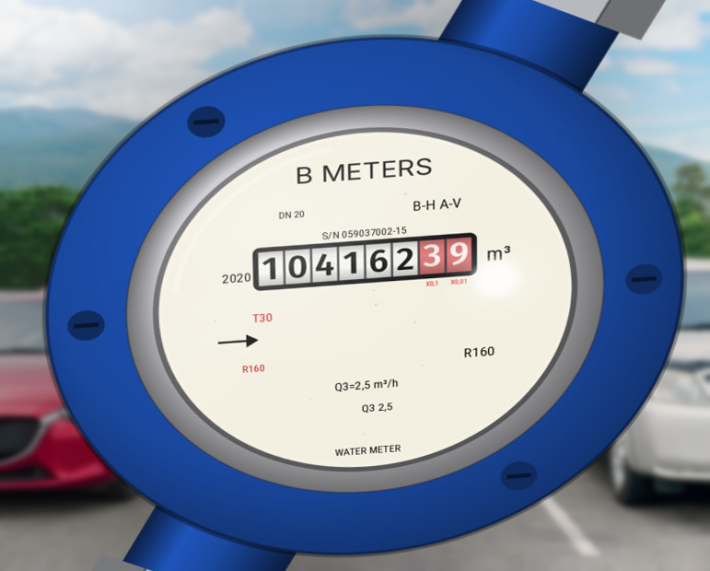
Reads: 104162.39; m³
